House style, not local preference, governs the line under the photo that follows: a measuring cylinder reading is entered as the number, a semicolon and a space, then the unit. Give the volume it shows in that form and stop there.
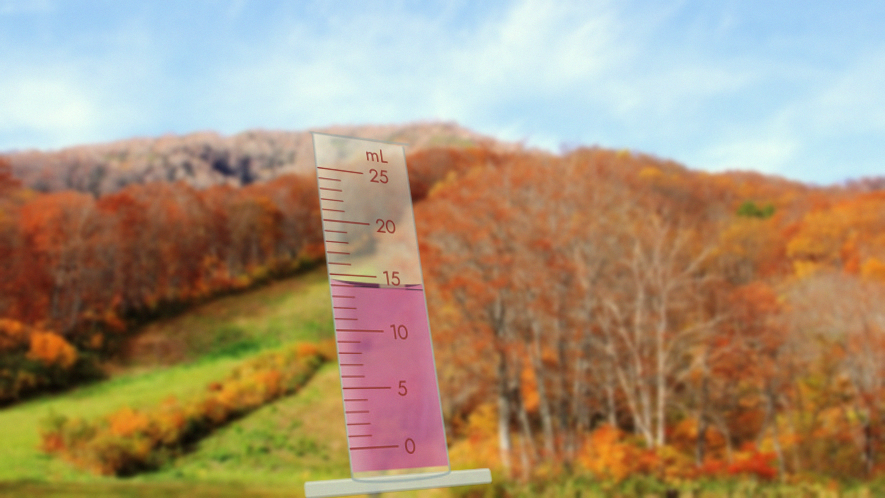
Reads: 14; mL
